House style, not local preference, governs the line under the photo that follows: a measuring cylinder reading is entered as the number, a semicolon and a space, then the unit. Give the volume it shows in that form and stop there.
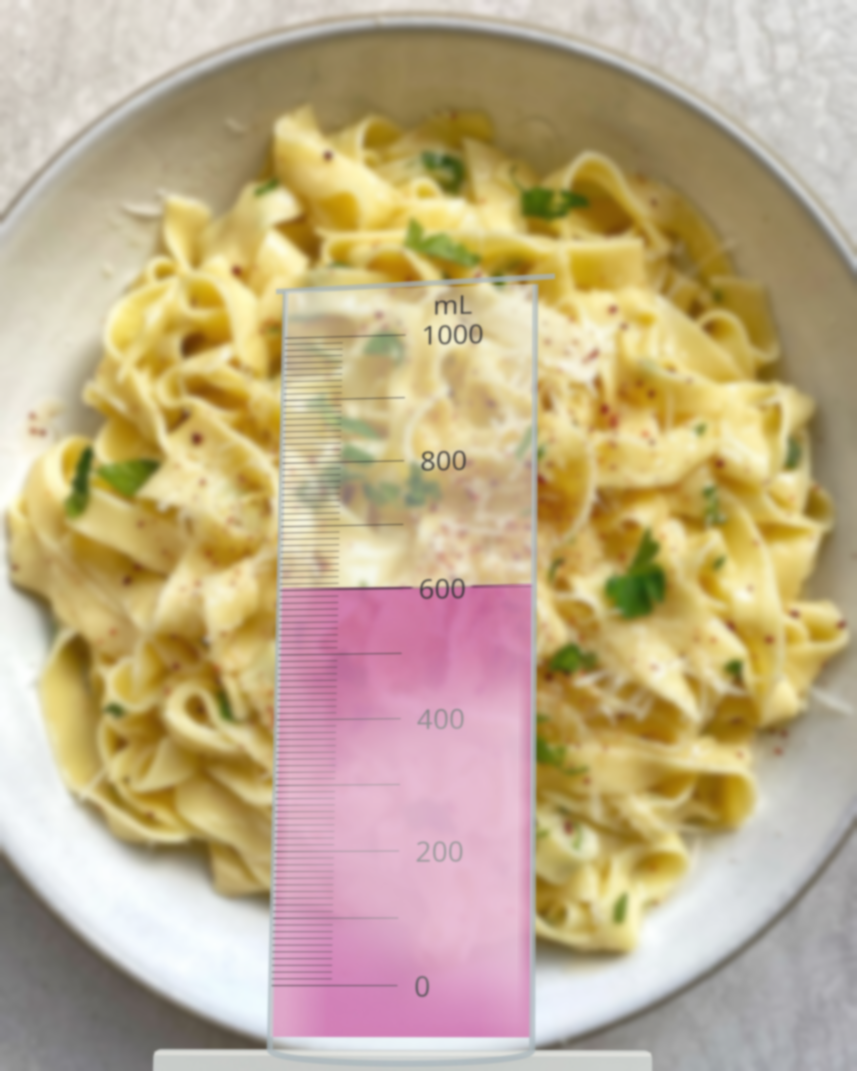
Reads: 600; mL
